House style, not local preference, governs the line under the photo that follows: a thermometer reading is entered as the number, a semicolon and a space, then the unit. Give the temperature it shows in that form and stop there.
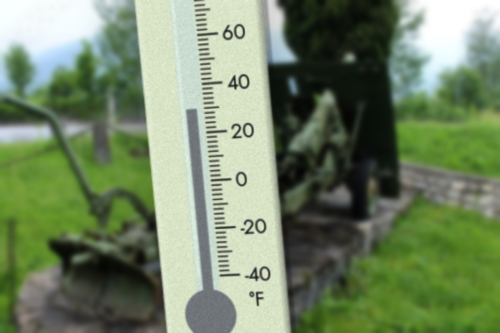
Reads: 30; °F
